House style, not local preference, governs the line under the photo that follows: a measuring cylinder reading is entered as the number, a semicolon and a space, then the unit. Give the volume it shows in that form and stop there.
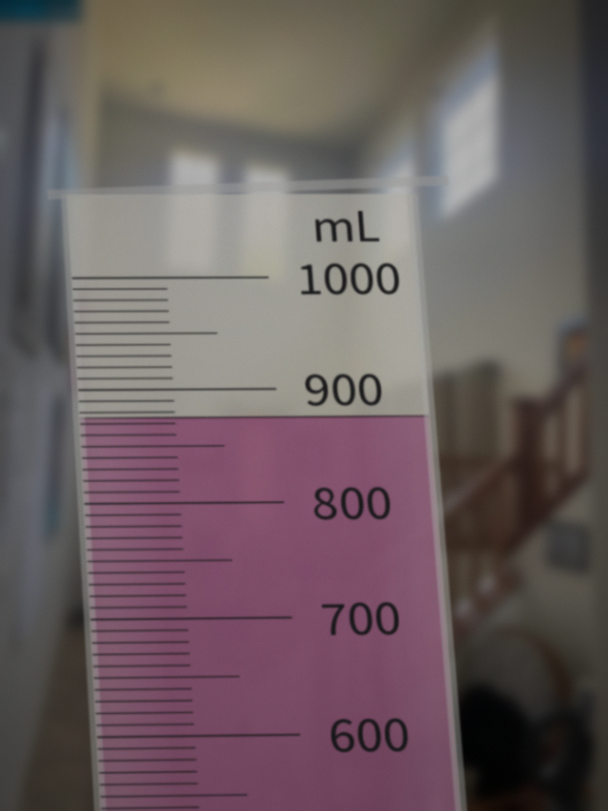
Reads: 875; mL
